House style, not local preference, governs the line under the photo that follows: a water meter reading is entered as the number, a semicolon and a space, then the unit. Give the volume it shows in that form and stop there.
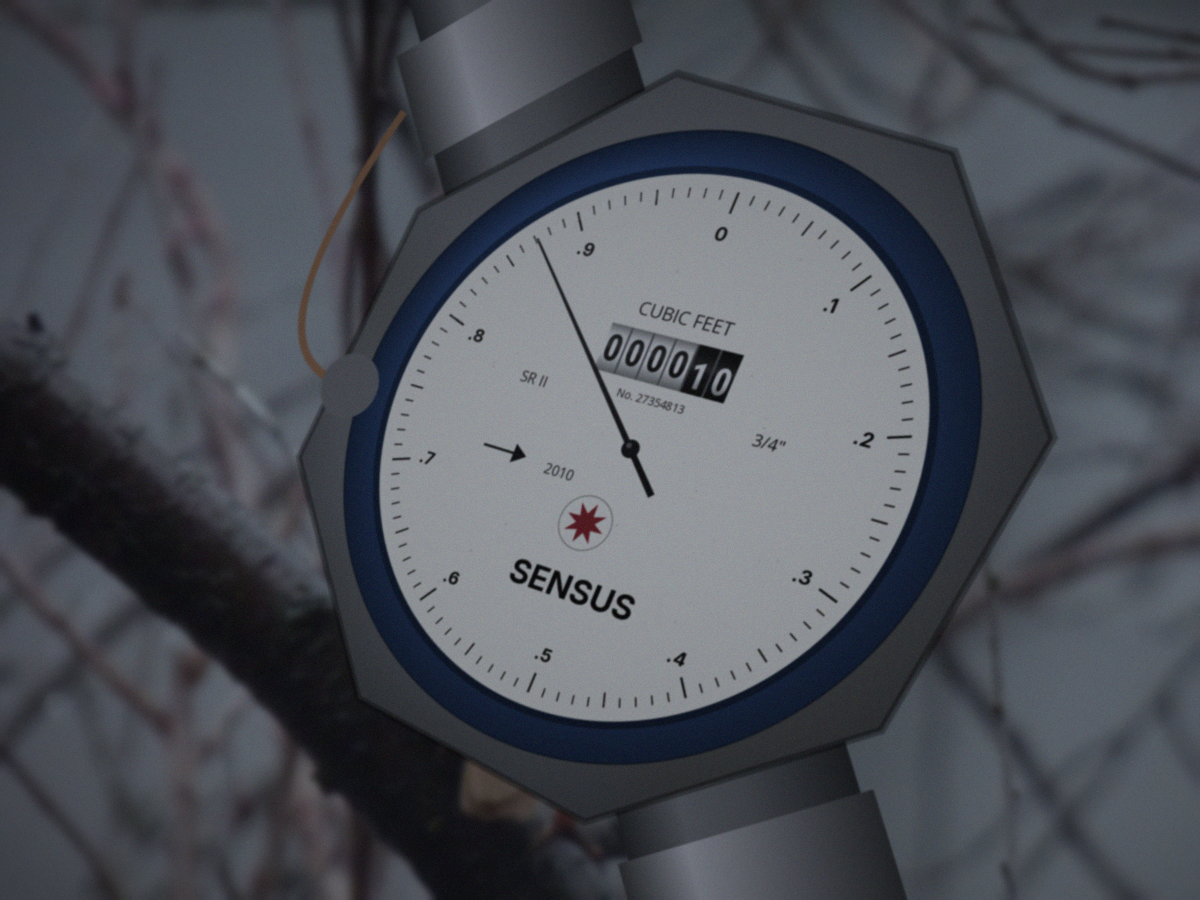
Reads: 9.87; ft³
